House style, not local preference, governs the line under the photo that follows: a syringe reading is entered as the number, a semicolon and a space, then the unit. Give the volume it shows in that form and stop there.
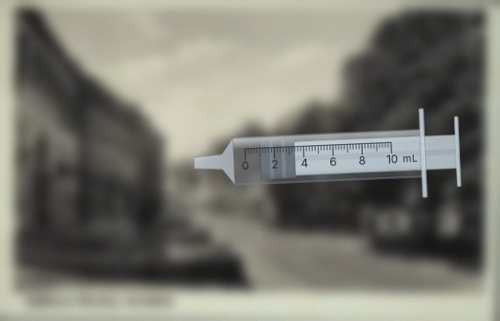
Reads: 1; mL
